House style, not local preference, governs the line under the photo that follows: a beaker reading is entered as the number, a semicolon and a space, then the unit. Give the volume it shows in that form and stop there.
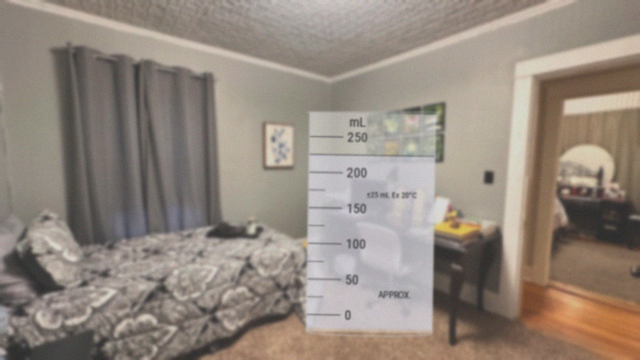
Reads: 225; mL
